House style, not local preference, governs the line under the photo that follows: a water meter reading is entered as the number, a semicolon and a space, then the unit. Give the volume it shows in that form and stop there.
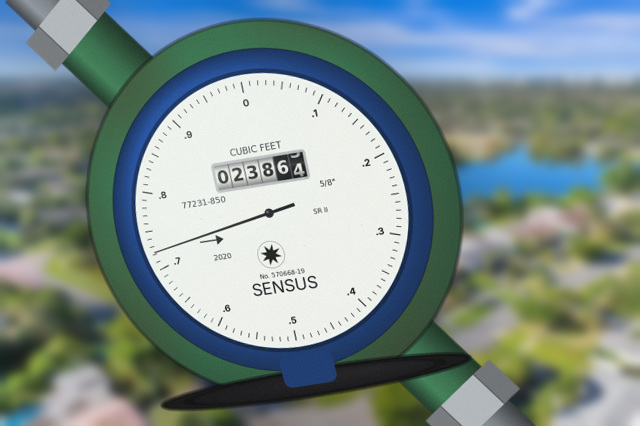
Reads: 23863.72; ft³
